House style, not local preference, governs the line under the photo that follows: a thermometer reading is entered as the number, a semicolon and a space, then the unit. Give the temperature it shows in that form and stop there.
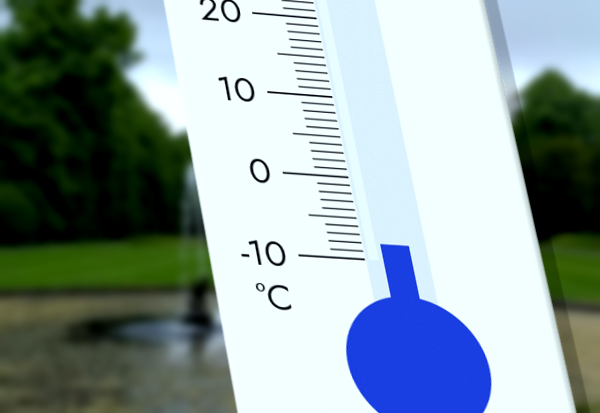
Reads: -8; °C
